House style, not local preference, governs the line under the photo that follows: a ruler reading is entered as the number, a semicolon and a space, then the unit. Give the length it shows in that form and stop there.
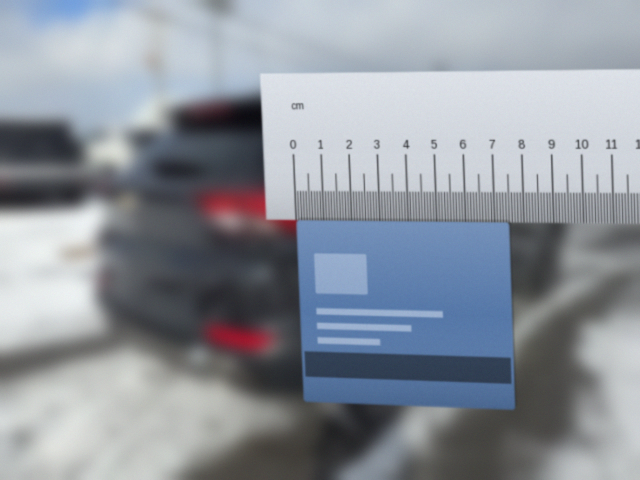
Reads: 7.5; cm
